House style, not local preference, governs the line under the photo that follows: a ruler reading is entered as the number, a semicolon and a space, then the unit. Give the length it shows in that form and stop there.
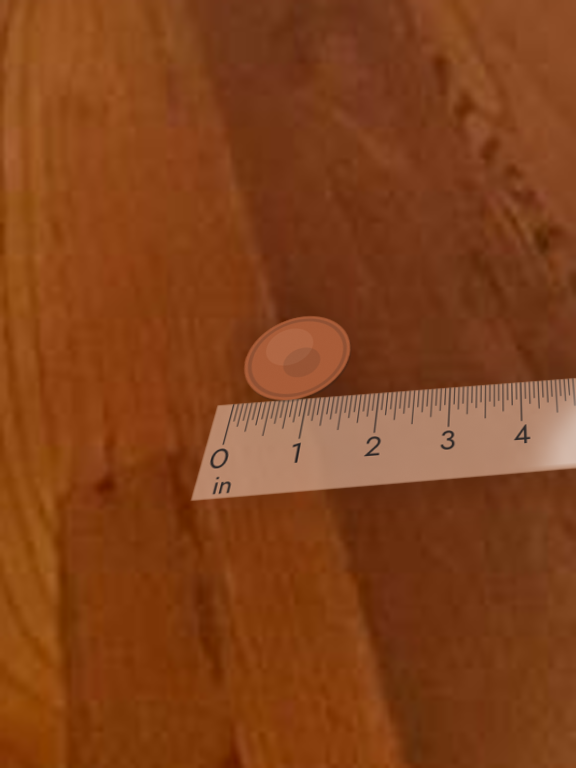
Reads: 1.5; in
